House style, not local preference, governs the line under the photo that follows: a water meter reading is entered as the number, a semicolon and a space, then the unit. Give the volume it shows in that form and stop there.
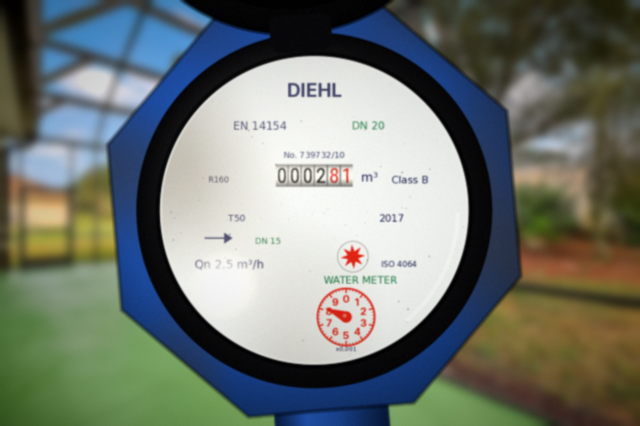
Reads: 2.818; m³
